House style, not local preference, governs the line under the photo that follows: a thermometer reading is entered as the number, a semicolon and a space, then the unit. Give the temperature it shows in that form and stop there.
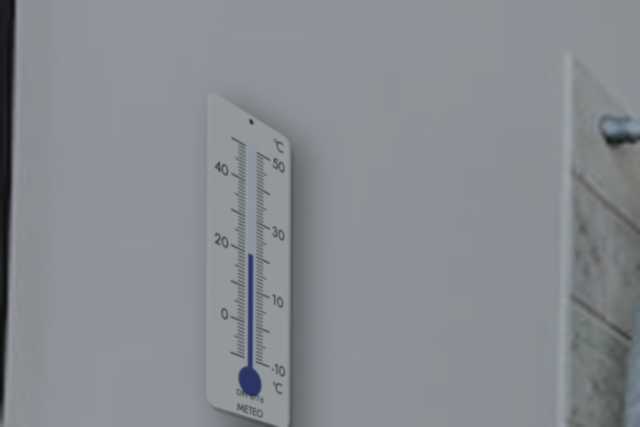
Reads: 20; °C
